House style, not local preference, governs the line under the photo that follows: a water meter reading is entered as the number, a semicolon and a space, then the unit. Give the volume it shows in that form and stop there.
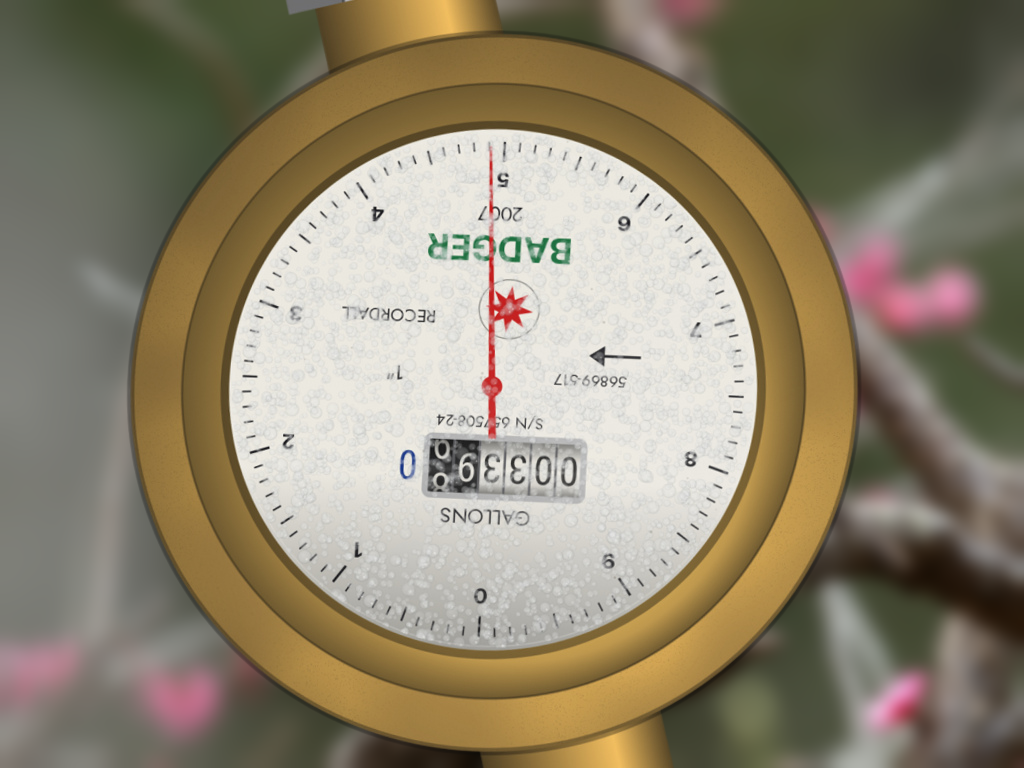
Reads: 33984.9; gal
